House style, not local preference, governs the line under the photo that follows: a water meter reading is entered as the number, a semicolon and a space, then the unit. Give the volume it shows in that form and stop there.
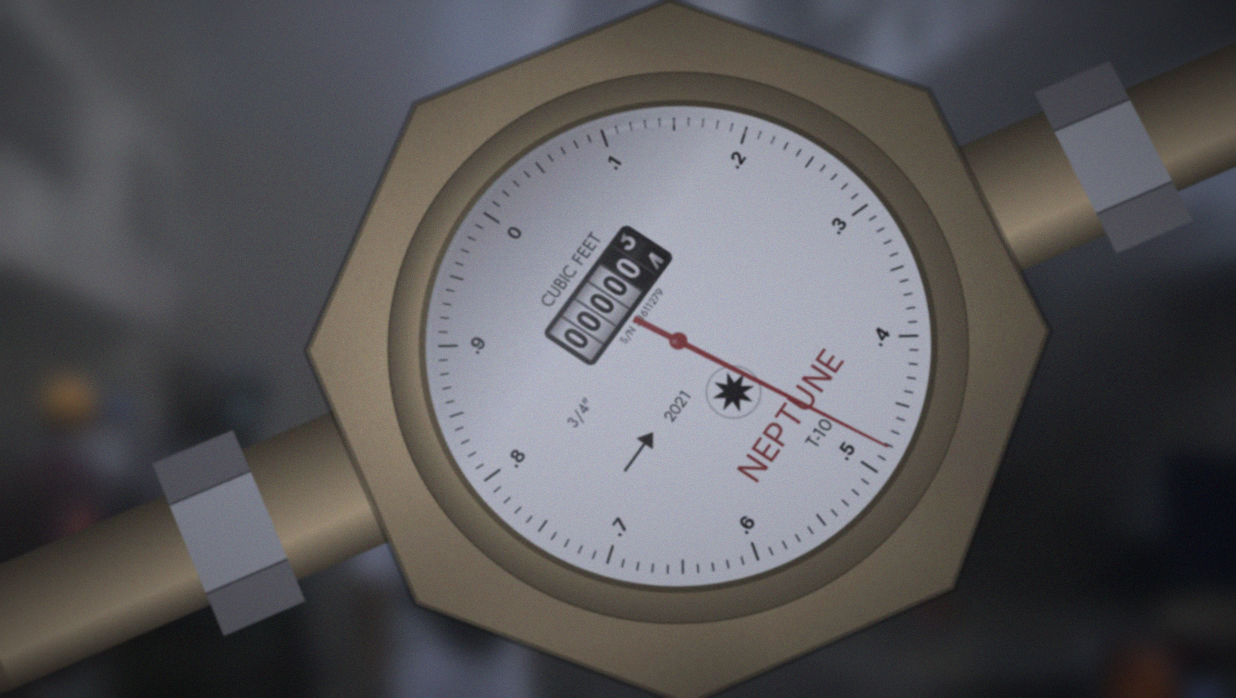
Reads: 3.48; ft³
